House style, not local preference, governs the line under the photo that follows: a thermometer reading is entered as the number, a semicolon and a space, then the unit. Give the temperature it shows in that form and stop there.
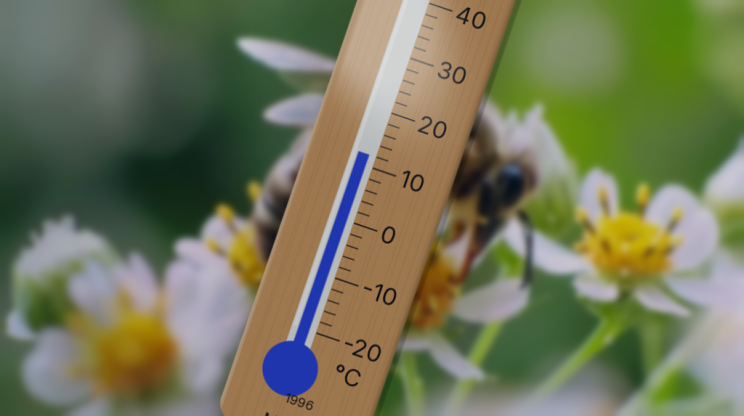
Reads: 12; °C
